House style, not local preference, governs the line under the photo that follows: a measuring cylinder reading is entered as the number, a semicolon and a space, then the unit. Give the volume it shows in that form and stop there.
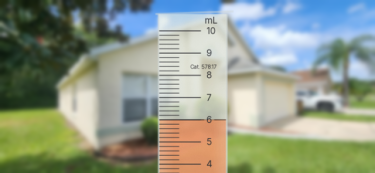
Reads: 6; mL
